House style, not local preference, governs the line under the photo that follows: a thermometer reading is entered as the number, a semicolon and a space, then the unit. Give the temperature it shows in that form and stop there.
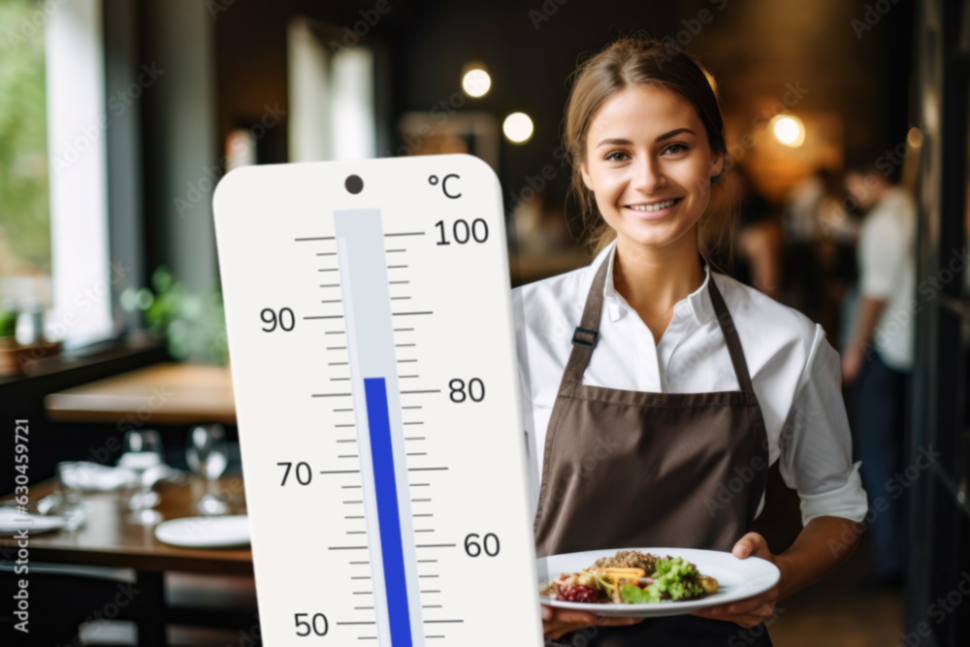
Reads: 82; °C
